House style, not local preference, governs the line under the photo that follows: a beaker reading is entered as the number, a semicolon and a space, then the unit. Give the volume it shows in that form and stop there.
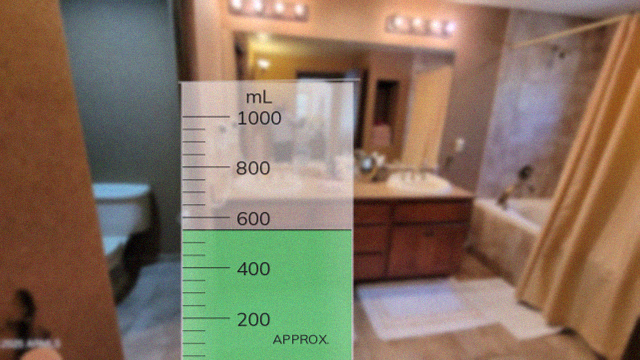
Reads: 550; mL
